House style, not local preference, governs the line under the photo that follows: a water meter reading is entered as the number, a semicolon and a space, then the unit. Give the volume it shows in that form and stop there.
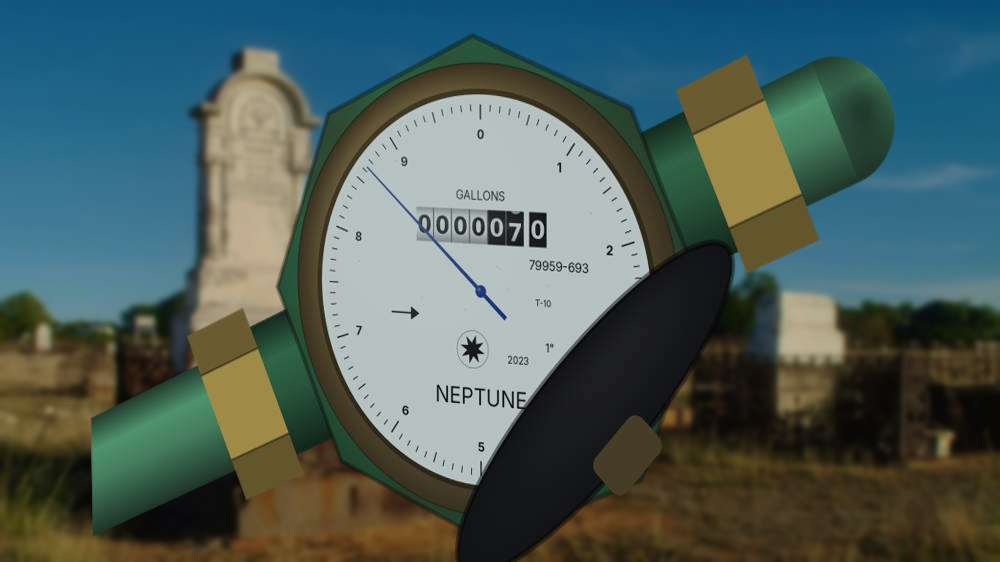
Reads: 68.6; gal
